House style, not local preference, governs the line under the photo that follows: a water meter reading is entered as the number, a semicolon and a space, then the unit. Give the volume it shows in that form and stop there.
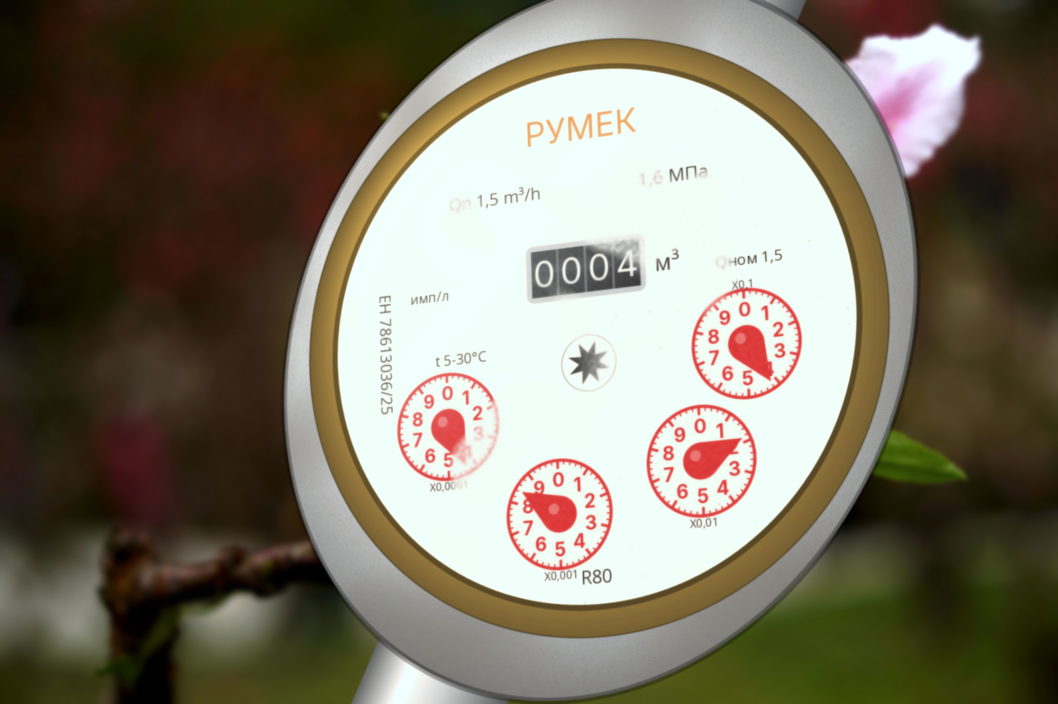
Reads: 4.4184; m³
